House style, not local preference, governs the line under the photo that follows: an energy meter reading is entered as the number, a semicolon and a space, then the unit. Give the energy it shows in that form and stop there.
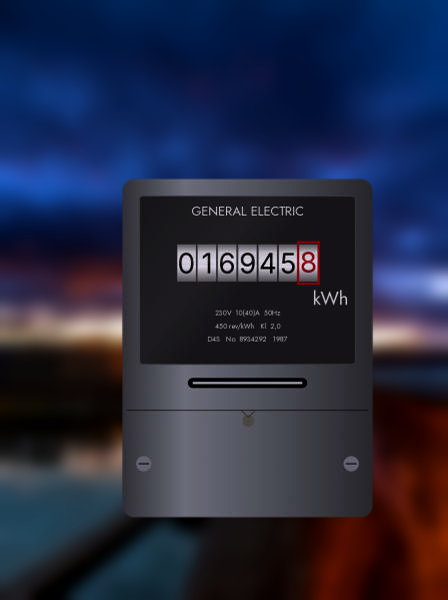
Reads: 16945.8; kWh
